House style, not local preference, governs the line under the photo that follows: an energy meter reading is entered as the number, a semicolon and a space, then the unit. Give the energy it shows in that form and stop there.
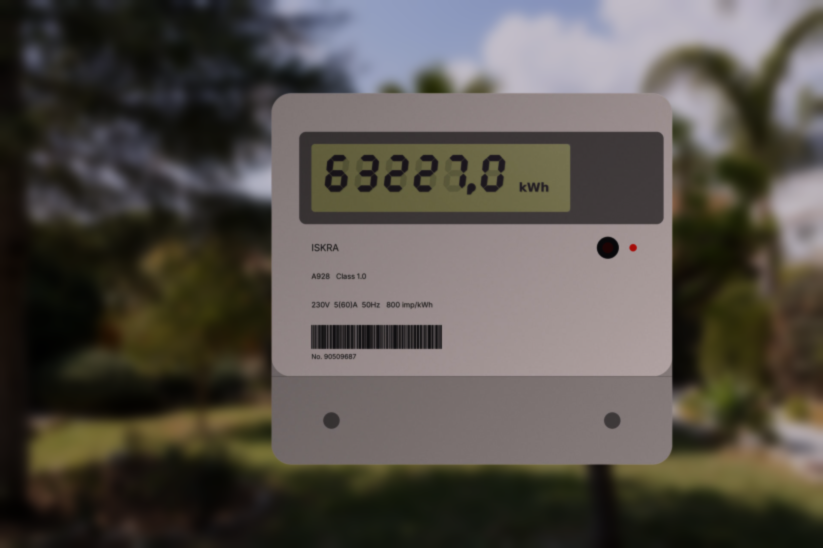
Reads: 63227.0; kWh
